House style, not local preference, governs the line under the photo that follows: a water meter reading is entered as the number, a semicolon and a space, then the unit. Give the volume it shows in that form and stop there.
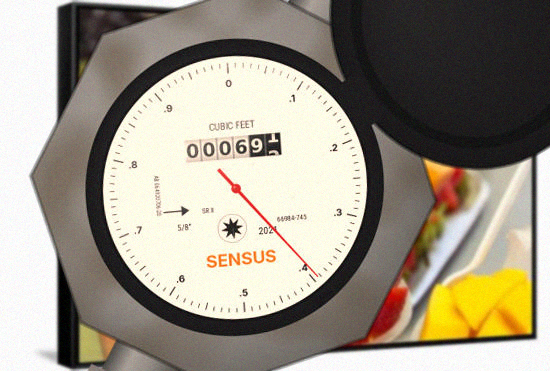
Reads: 691.39; ft³
